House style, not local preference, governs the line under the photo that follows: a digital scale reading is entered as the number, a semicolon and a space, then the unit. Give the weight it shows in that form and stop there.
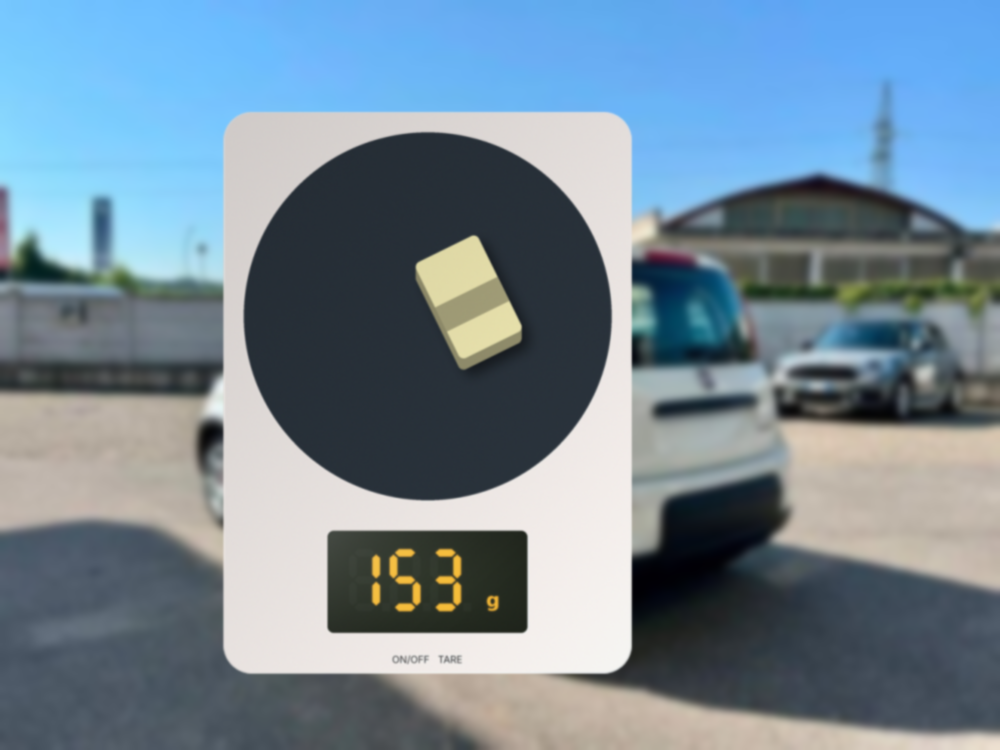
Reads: 153; g
